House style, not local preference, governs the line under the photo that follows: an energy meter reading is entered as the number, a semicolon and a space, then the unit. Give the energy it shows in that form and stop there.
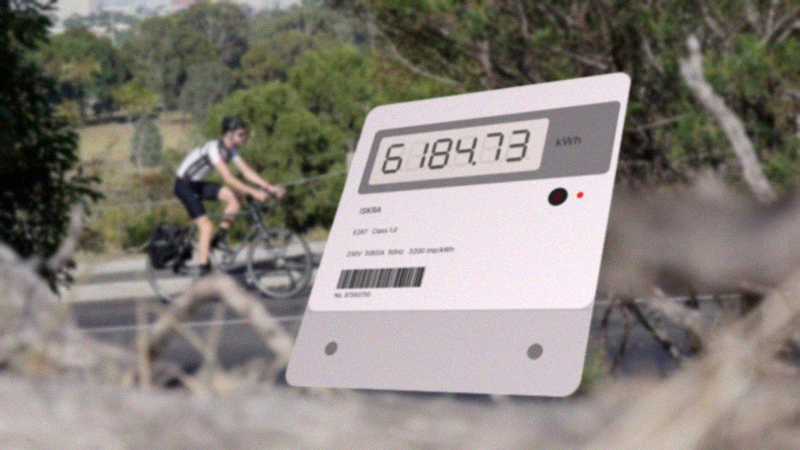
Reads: 6184.73; kWh
